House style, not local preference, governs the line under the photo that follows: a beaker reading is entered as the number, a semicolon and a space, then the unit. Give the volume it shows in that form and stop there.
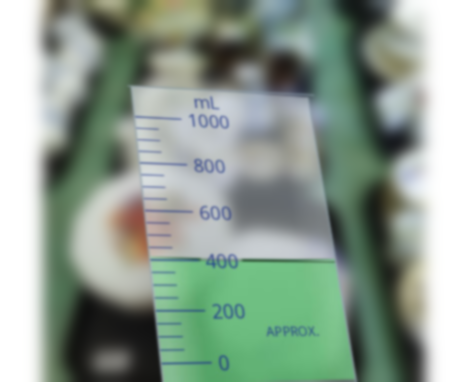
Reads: 400; mL
